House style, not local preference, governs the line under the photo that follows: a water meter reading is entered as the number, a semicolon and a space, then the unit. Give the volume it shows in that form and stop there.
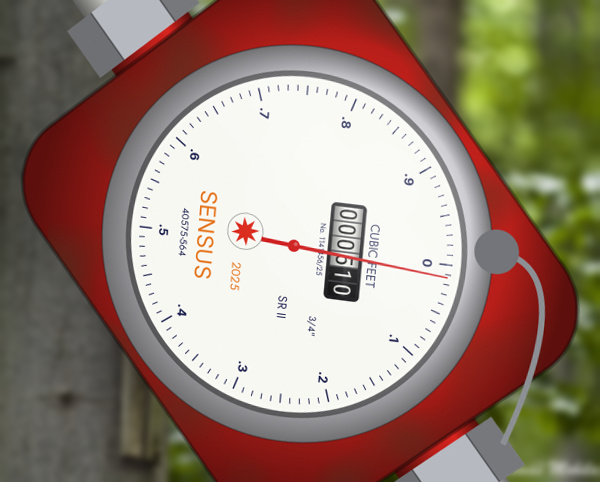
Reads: 510.01; ft³
